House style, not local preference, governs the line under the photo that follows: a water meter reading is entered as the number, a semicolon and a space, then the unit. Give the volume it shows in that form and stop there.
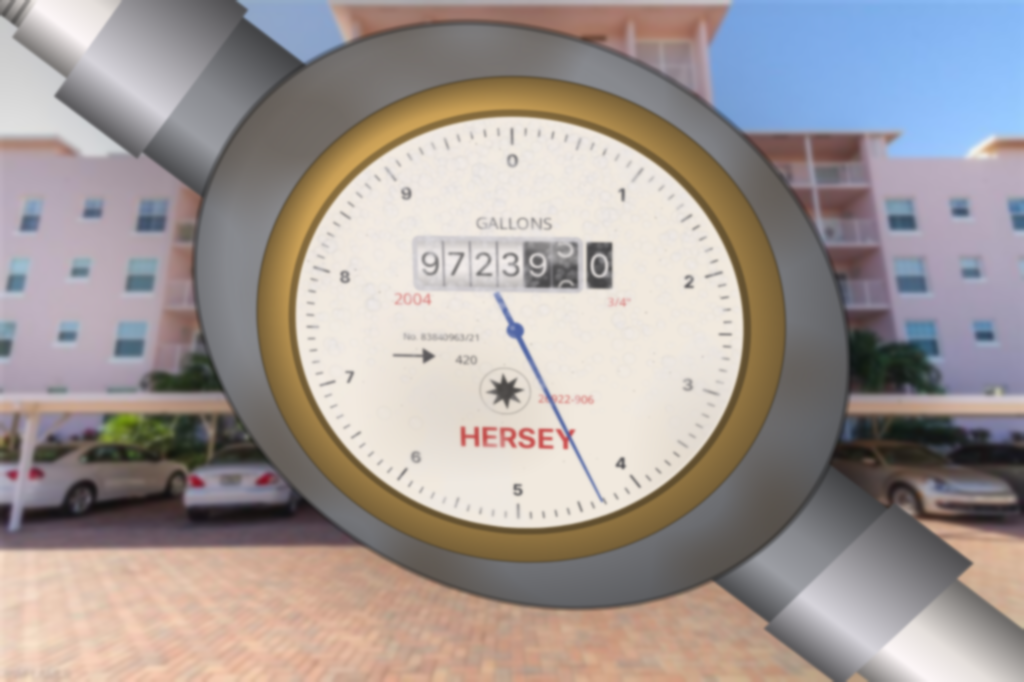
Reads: 9723954.3; gal
